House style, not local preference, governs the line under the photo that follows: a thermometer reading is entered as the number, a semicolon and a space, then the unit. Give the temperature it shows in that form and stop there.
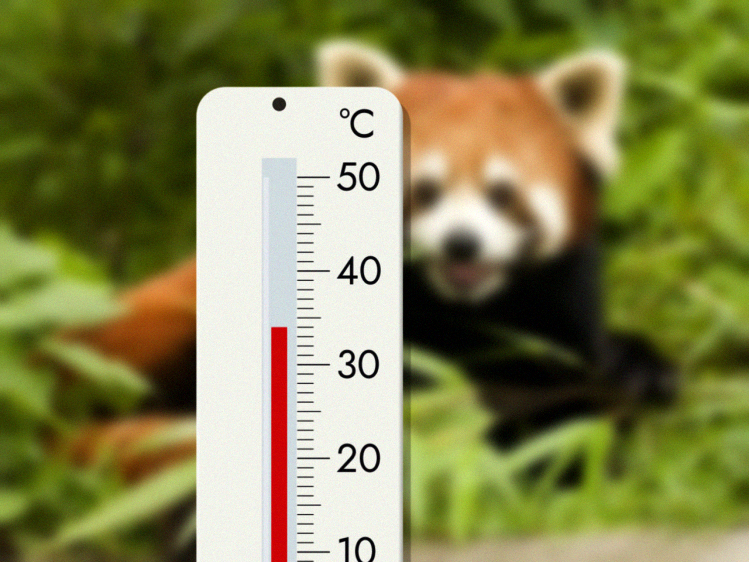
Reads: 34; °C
